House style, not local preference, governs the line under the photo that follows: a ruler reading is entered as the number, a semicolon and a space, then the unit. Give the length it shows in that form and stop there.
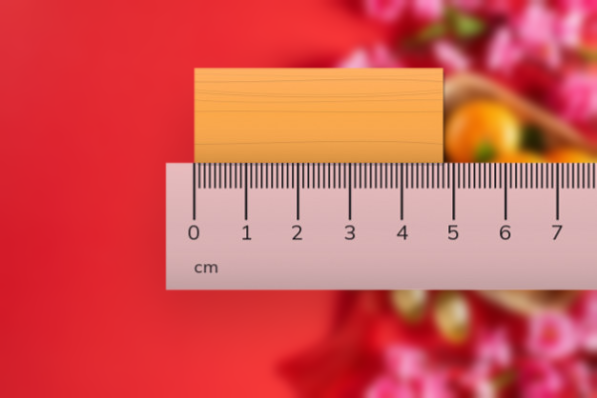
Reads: 4.8; cm
